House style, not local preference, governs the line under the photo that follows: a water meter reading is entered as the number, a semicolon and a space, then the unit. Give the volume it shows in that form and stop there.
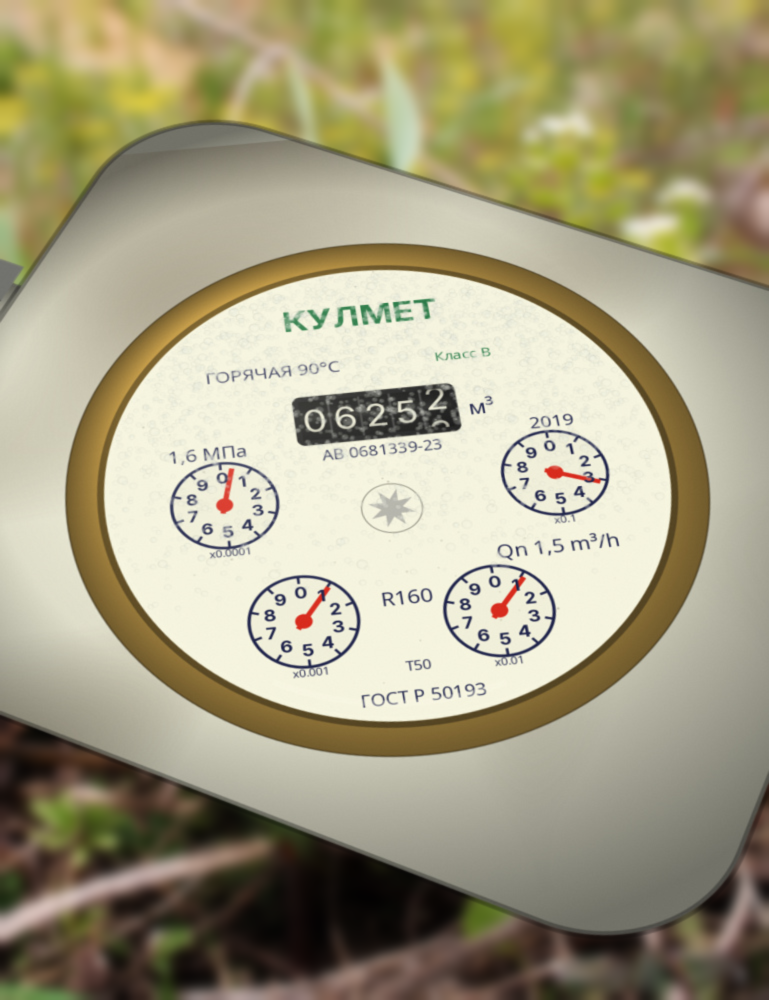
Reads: 6252.3110; m³
